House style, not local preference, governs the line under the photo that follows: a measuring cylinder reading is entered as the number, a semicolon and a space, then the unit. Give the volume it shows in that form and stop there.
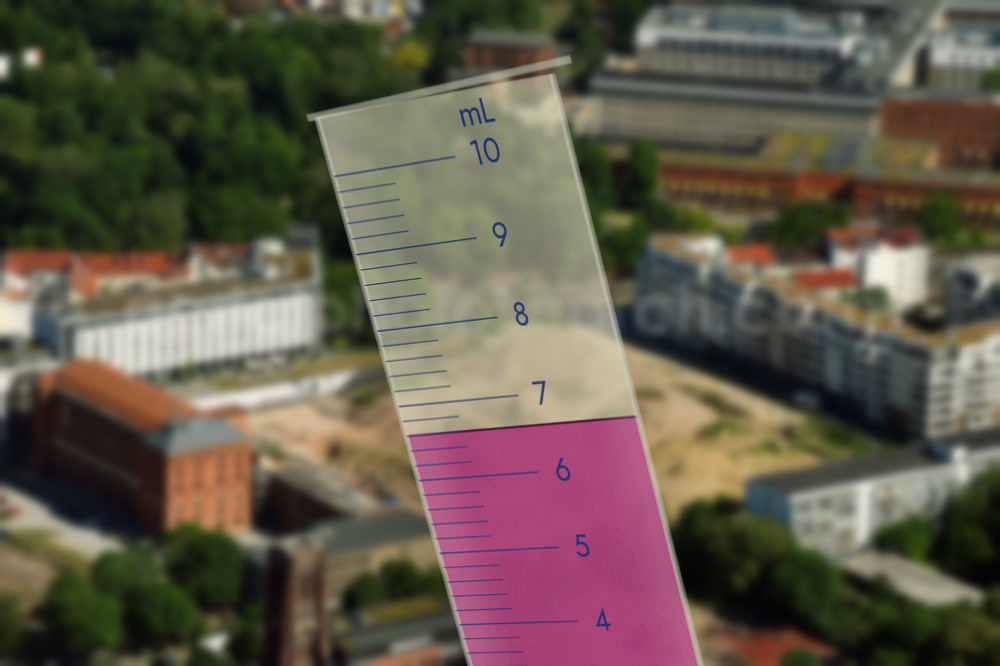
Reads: 6.6; mL
